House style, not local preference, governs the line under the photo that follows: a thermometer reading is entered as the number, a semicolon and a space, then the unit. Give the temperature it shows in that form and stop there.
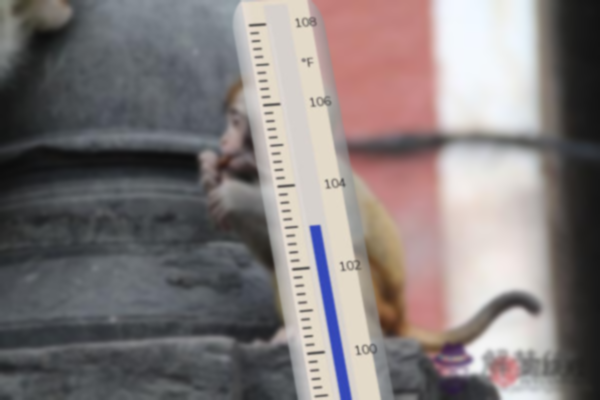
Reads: 103; °F
